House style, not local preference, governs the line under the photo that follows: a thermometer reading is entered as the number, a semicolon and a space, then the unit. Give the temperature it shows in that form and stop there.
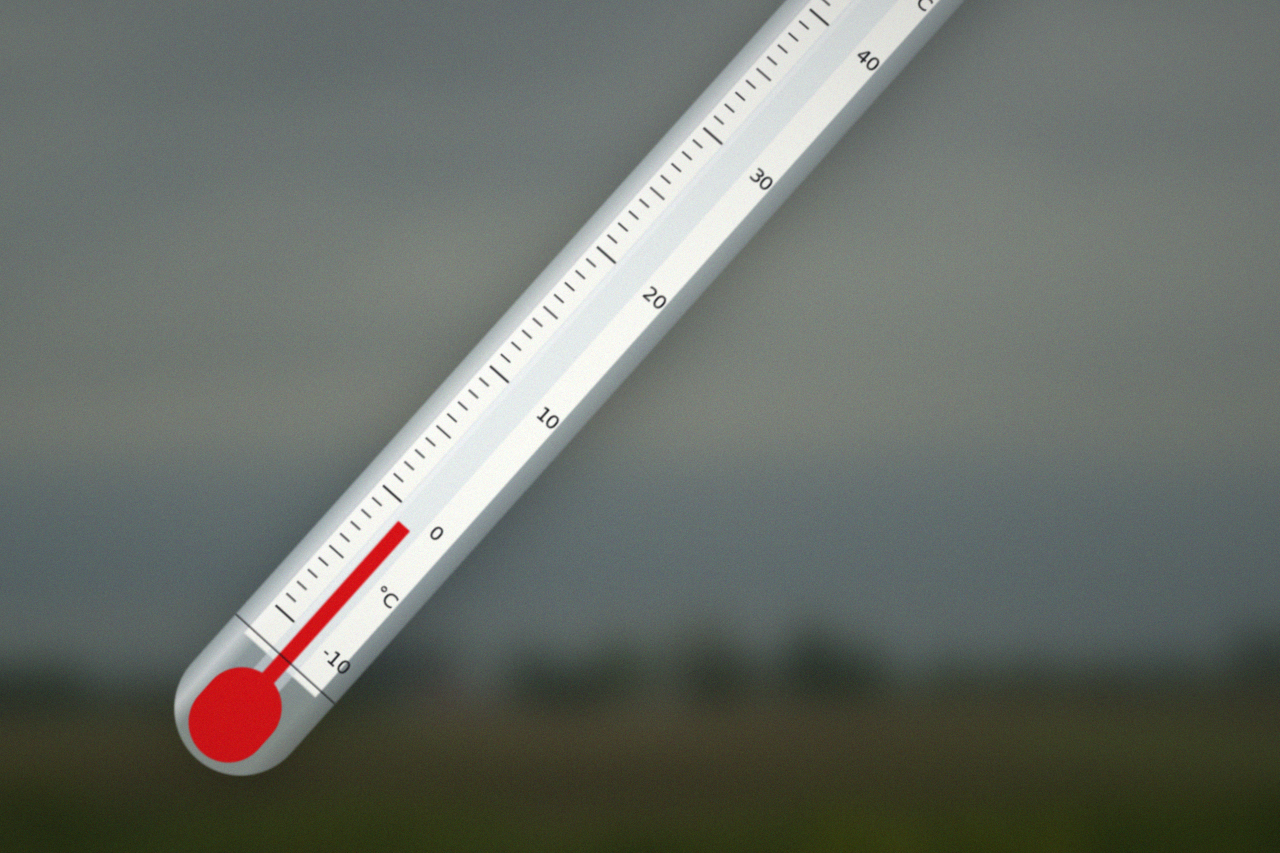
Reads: -1; °C
